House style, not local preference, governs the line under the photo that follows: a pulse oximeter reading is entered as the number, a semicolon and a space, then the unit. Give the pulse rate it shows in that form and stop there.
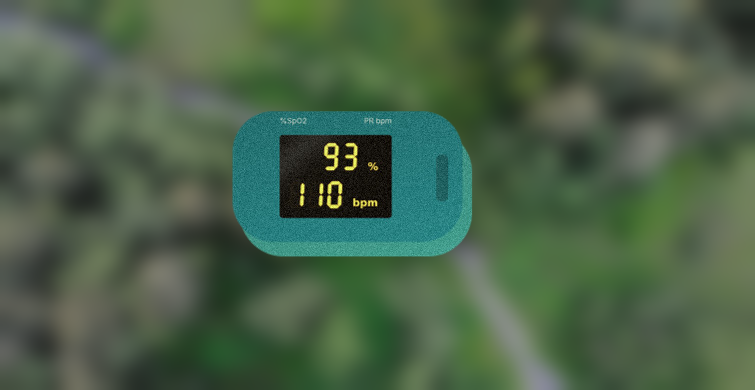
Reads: 110; bpm
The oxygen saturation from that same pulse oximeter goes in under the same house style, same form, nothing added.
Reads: 93; %
